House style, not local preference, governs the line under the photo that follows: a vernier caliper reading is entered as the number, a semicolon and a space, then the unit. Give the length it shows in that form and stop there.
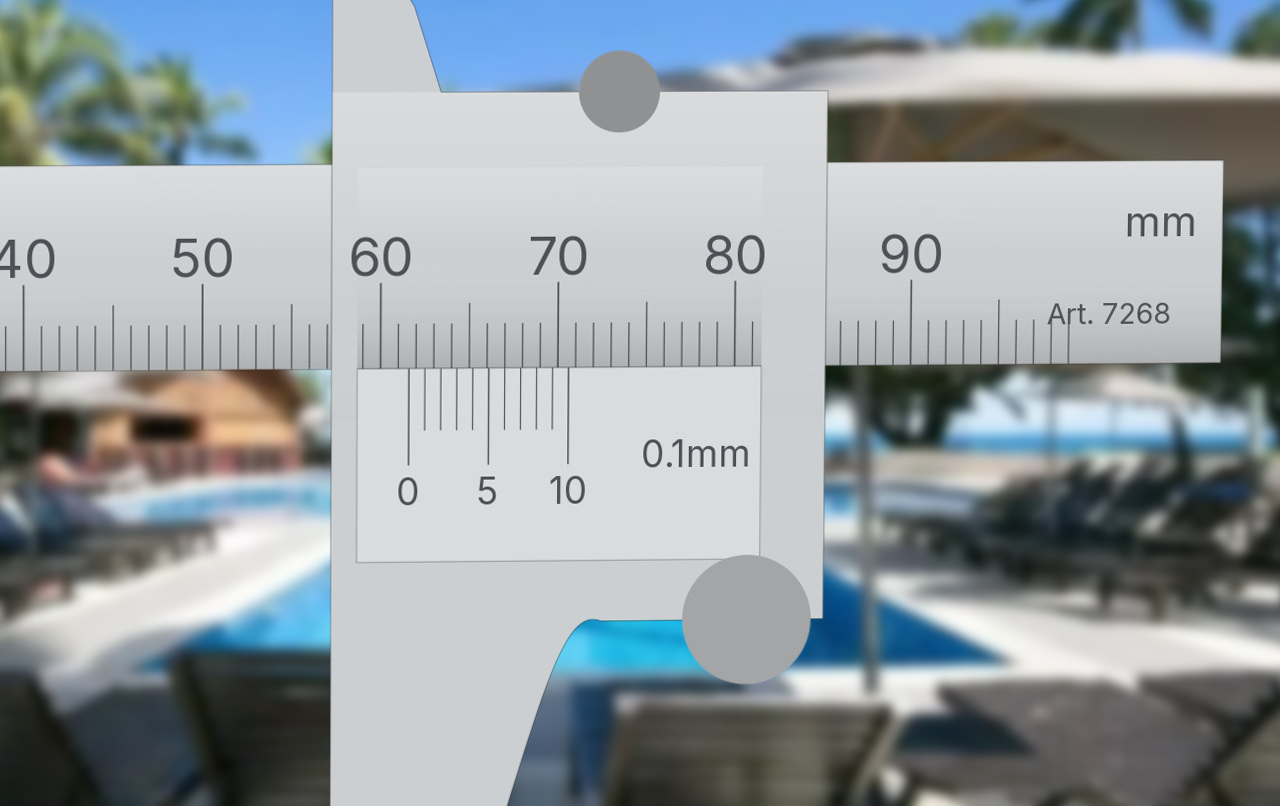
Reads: 61.6; mm
